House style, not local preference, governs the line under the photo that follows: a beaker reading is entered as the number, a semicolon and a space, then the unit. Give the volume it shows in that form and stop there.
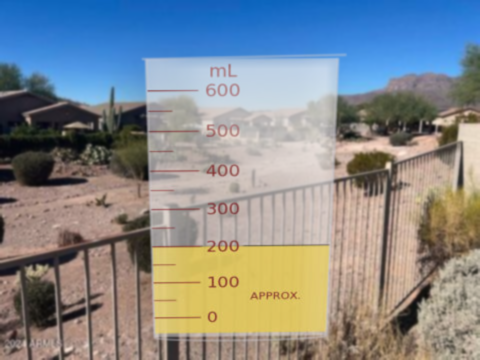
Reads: 200; mL
